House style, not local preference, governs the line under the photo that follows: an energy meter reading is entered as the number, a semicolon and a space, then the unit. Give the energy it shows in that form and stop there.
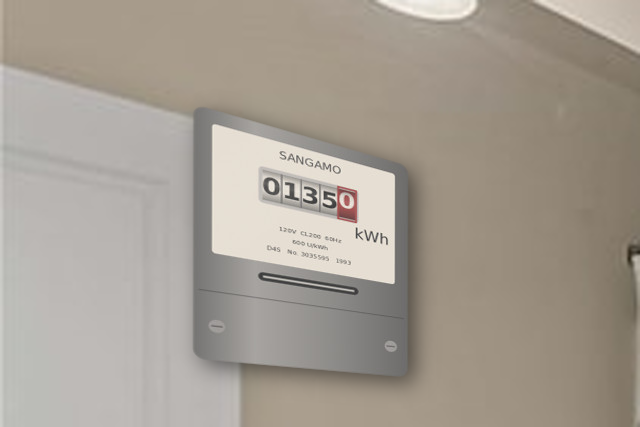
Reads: 135.0; kWh
